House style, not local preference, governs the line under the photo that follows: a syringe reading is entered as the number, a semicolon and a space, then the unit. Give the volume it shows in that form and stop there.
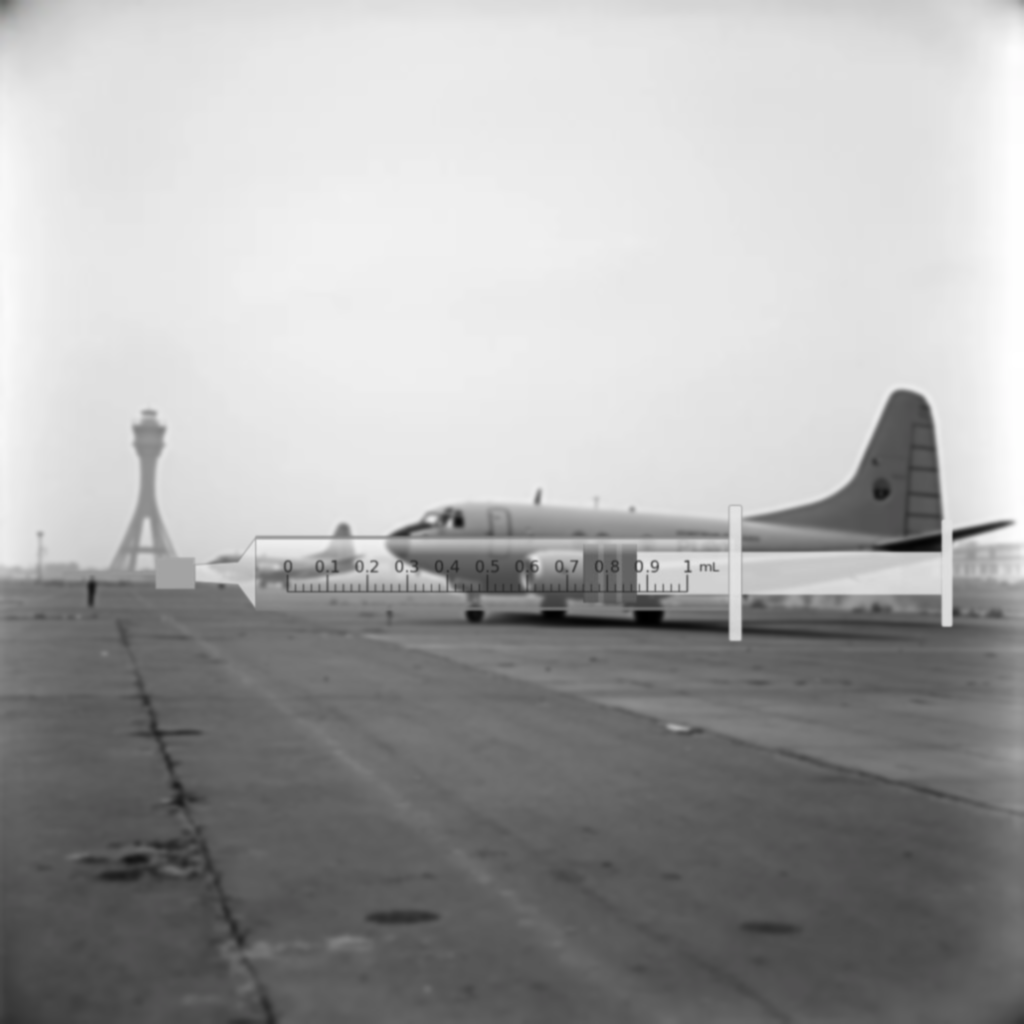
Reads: 0.74; mL
